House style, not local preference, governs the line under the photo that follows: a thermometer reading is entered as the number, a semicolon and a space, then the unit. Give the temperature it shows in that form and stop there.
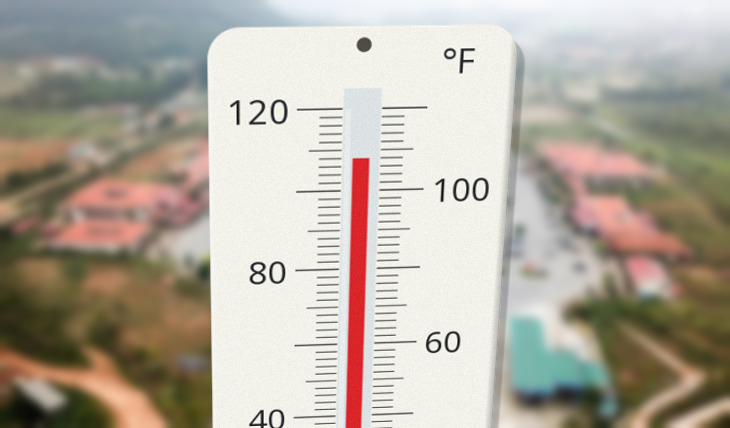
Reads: 108; °F
